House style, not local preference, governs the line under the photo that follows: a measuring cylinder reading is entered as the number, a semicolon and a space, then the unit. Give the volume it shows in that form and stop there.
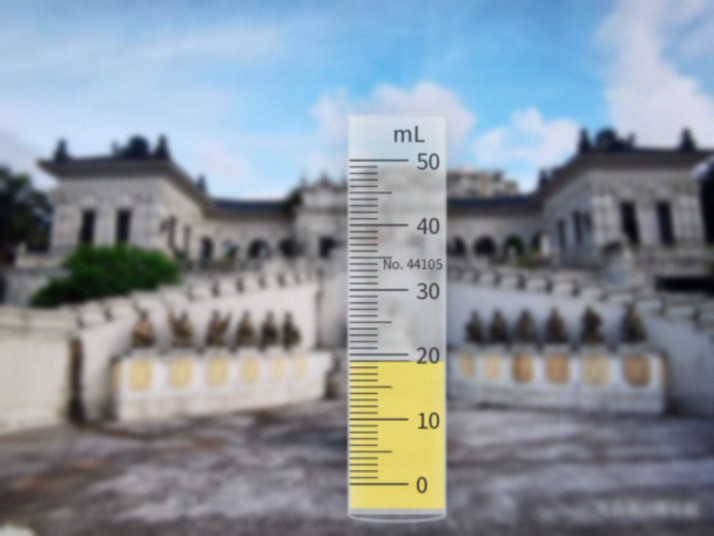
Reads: 19; mL
